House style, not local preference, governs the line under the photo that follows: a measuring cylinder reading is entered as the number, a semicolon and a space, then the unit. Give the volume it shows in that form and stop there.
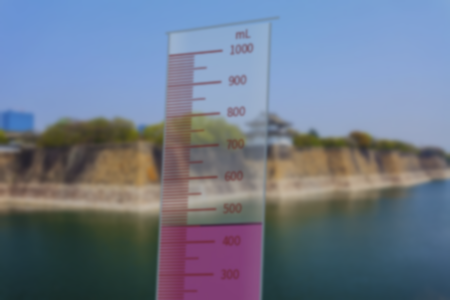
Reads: 450; mL
